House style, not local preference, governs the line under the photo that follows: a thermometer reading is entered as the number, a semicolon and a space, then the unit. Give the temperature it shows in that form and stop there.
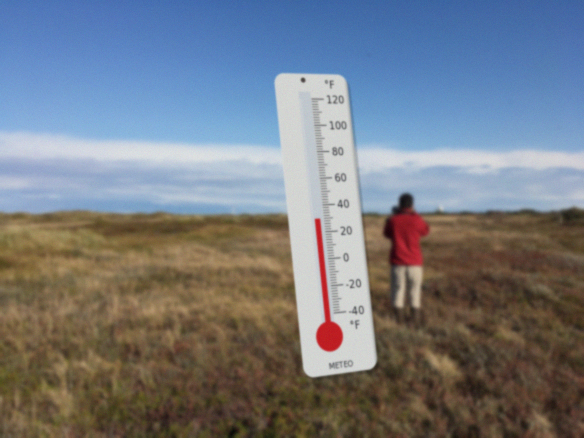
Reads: 30; °F
